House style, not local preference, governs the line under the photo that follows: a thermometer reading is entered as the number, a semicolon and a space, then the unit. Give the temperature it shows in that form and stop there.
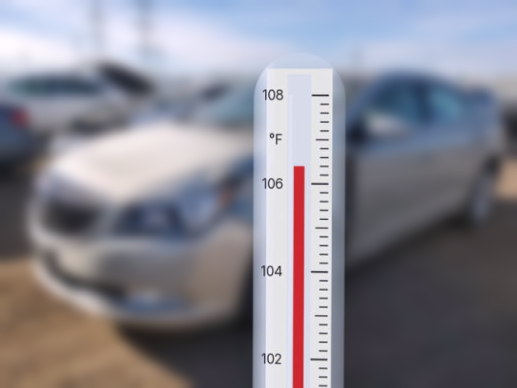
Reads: 106.4; °F
